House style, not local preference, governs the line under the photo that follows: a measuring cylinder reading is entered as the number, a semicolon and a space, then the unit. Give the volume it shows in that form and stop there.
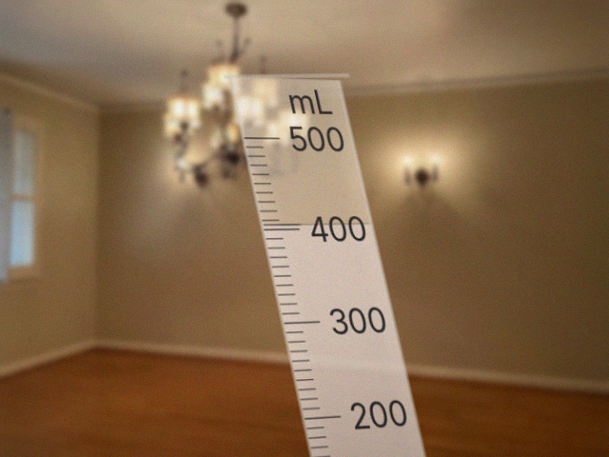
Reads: 405; mL
